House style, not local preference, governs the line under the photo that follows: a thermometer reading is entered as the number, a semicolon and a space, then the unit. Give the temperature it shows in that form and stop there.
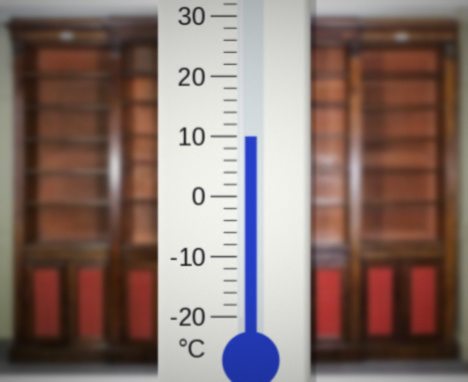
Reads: 10; °C
